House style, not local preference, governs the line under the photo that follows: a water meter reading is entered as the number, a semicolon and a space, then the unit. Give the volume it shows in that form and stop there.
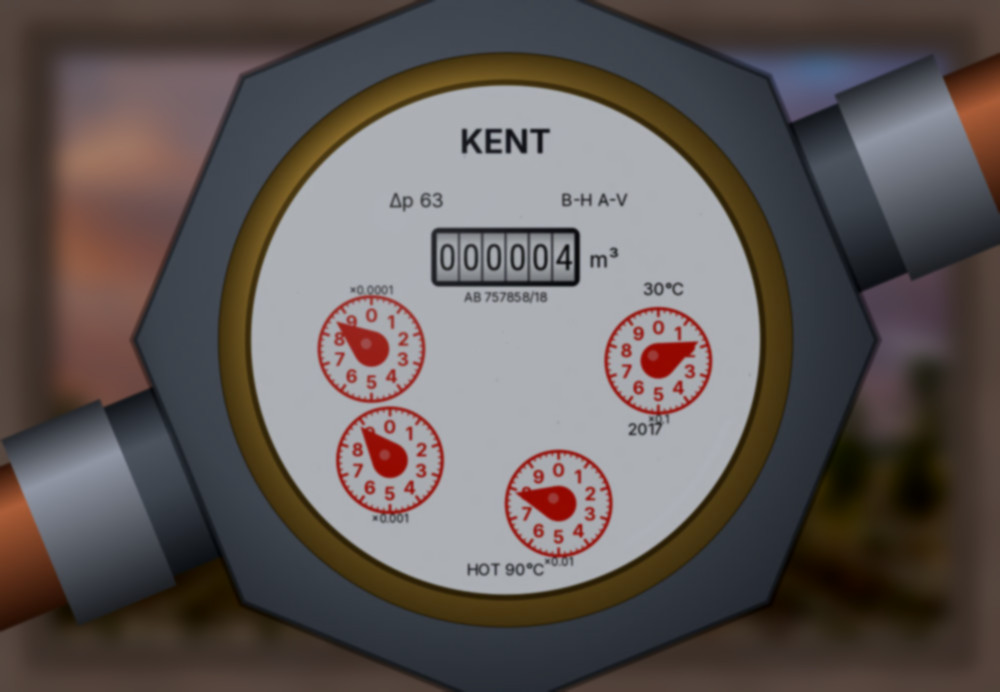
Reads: 4.1788; m³
